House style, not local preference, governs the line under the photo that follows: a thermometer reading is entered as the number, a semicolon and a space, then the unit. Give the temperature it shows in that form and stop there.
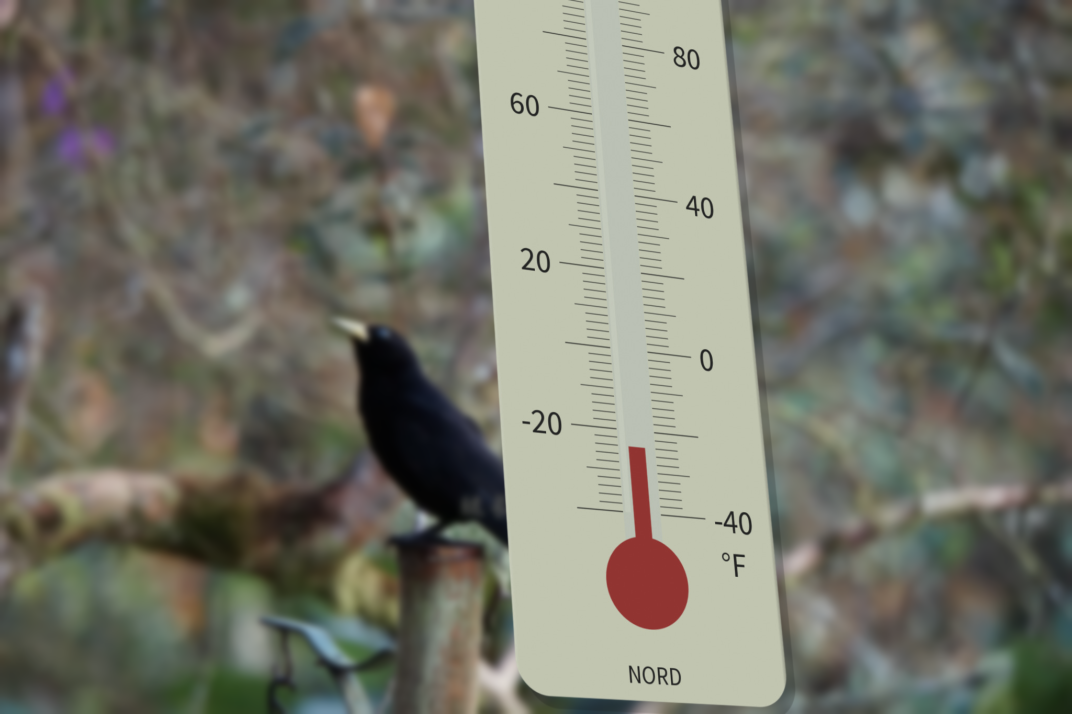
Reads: -24; °F
